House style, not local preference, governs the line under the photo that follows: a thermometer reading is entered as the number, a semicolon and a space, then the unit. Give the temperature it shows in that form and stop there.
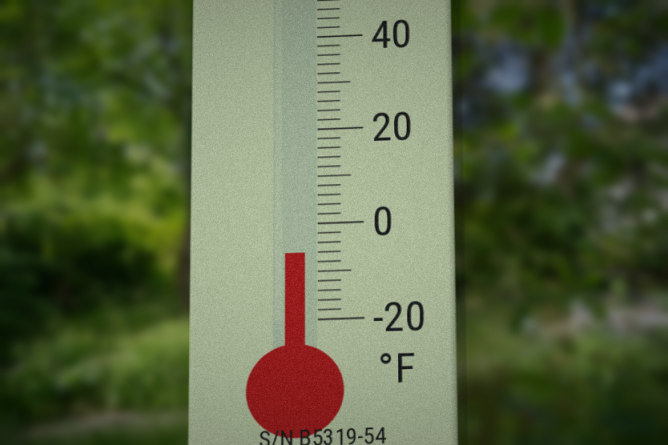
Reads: -6; °F
